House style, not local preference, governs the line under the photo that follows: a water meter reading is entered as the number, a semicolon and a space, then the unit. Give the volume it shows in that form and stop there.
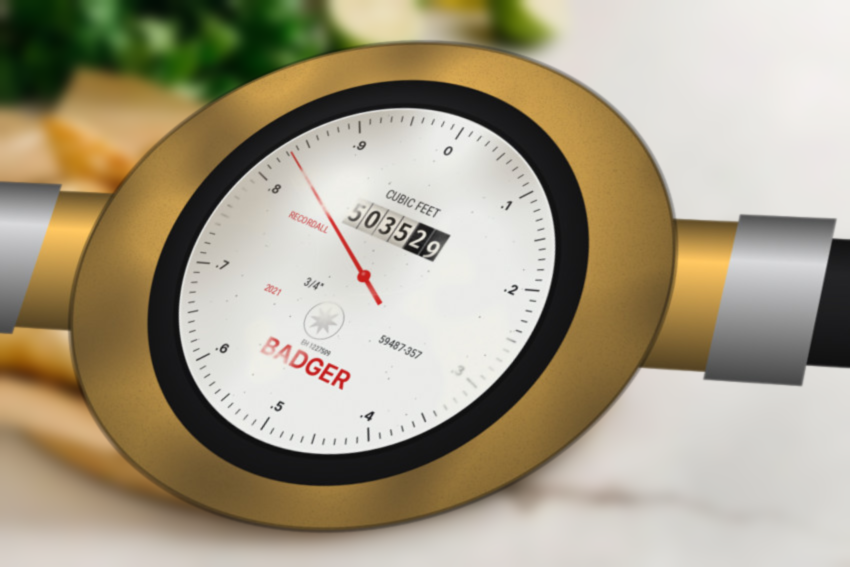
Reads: 503528.83; ft³
